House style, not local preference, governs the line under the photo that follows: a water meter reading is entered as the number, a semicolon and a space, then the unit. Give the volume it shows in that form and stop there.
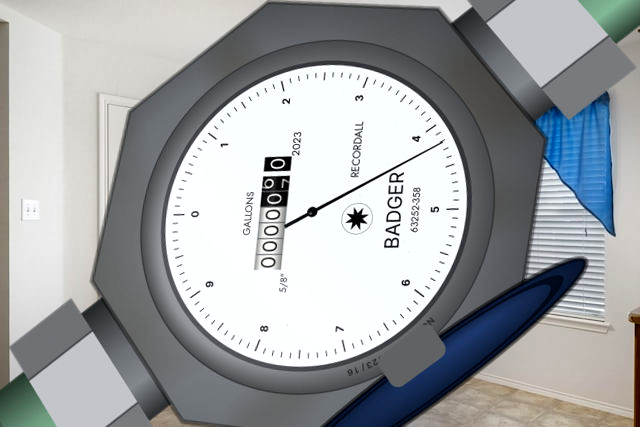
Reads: 64.2; gal
